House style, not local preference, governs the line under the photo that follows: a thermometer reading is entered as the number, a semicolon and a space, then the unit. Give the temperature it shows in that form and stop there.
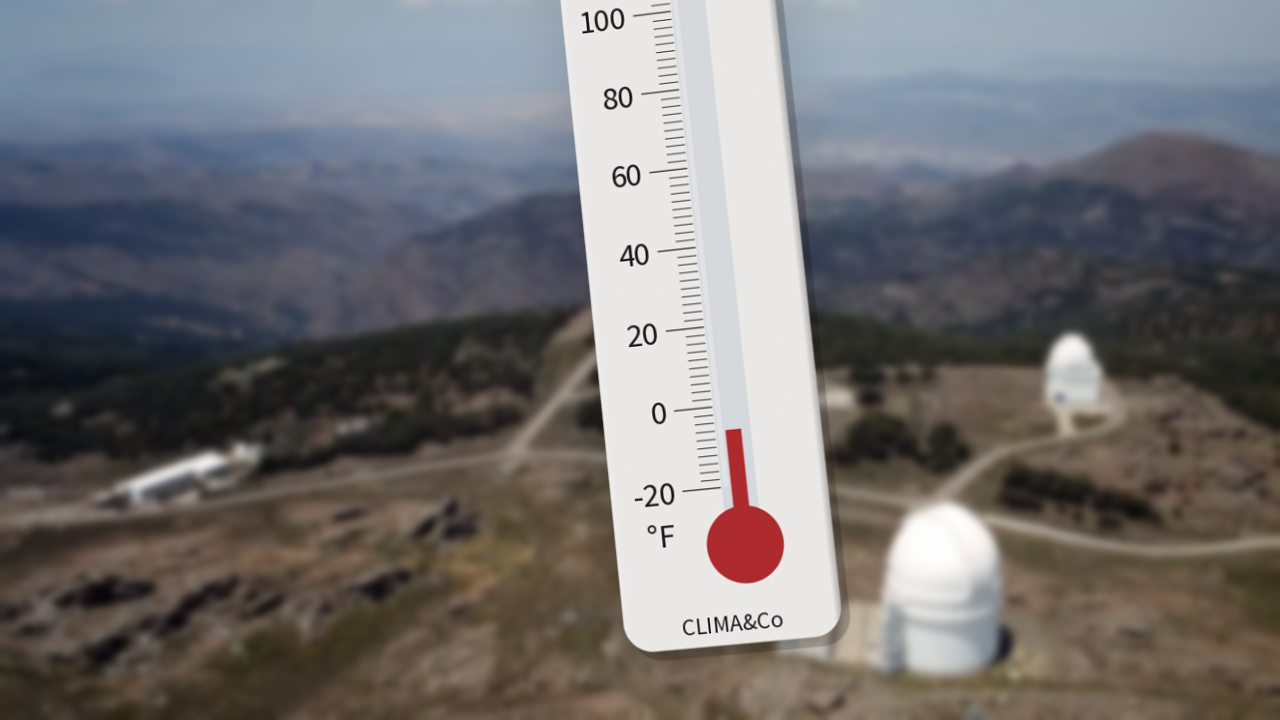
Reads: -6; °F
